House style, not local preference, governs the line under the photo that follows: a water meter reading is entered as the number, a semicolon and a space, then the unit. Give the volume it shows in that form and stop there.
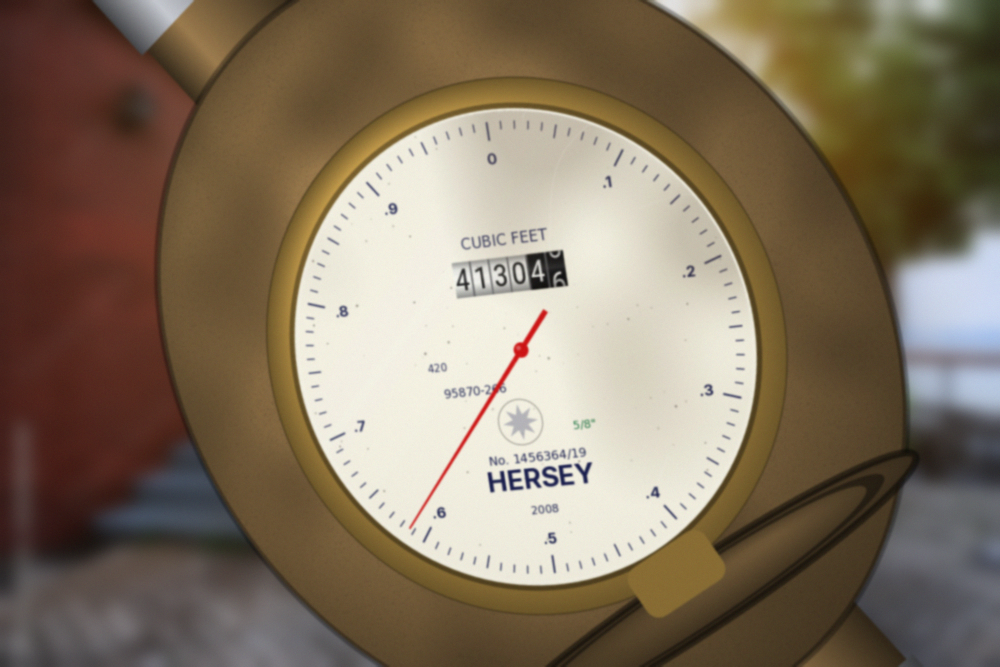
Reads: 413045.61; ft³
